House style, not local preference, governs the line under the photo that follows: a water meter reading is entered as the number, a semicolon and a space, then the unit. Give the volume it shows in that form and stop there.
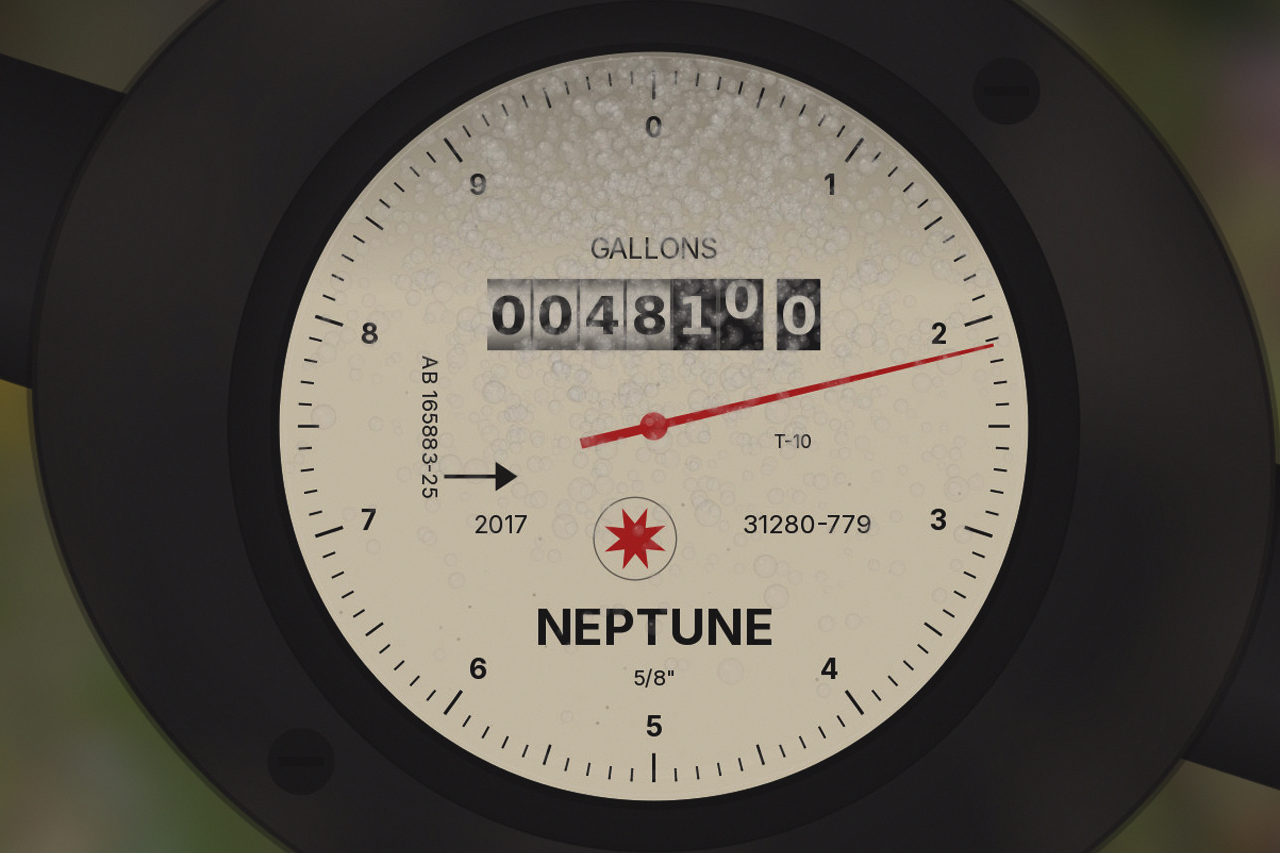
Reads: 48102.1; gal
